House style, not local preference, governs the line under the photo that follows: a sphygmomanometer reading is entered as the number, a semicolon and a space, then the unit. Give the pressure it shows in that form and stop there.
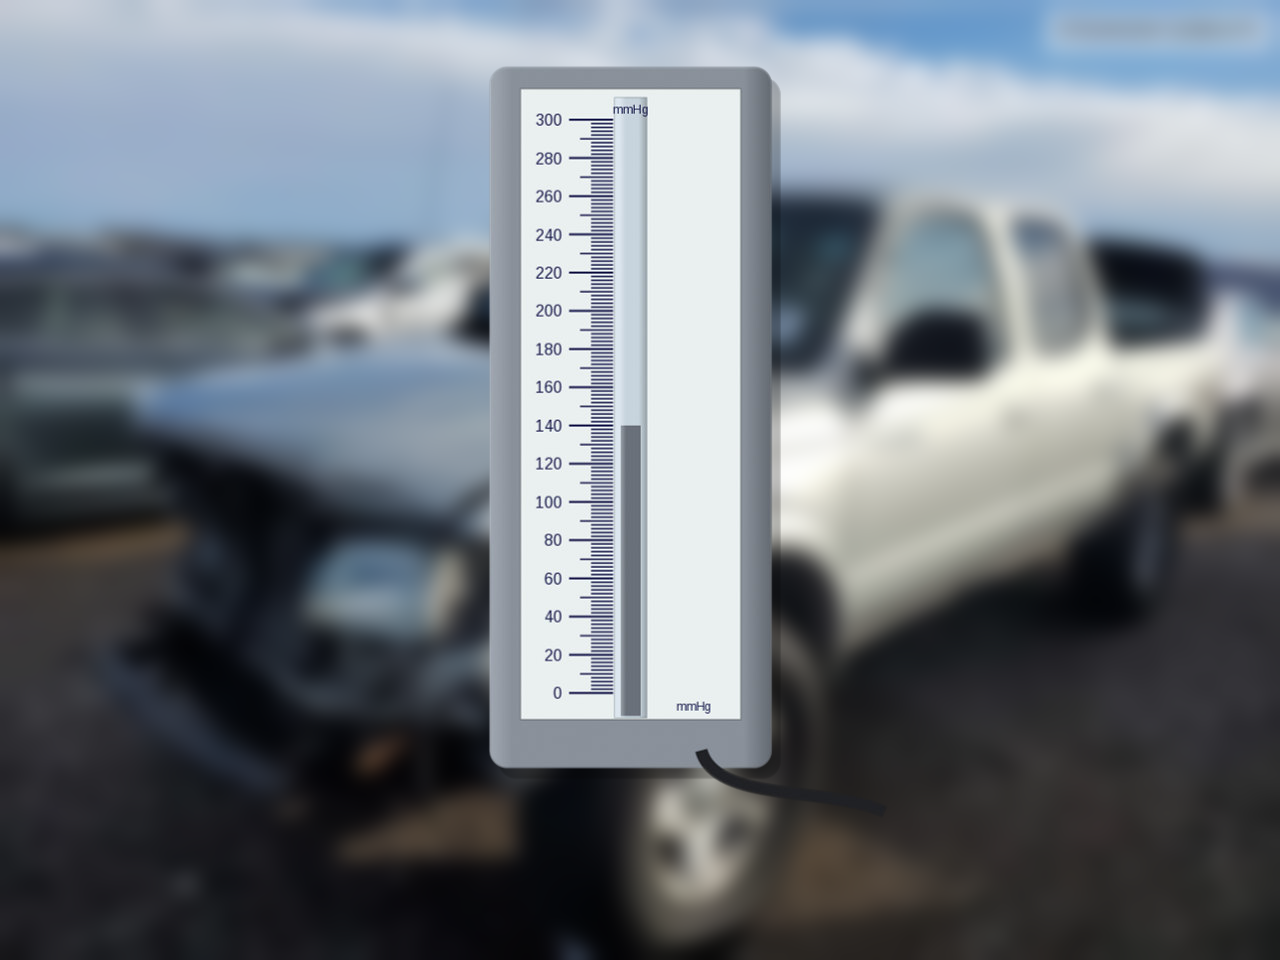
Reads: 140; mmHg
